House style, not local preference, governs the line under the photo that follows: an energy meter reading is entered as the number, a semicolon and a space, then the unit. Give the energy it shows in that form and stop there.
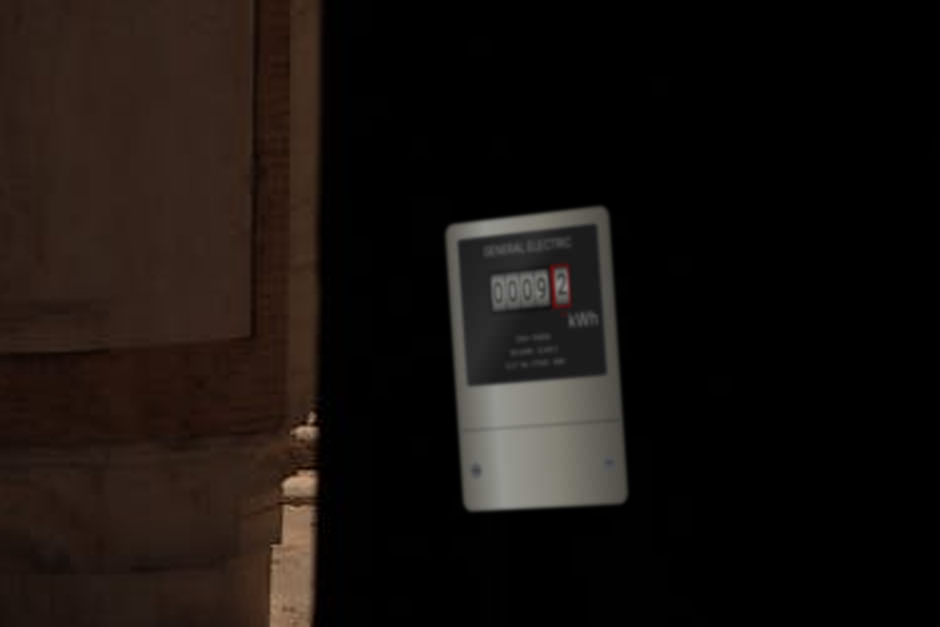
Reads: 9.2; kWh
